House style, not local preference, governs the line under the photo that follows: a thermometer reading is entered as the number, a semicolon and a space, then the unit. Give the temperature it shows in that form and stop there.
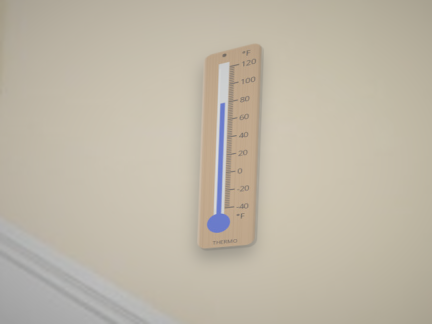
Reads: 80; °F
